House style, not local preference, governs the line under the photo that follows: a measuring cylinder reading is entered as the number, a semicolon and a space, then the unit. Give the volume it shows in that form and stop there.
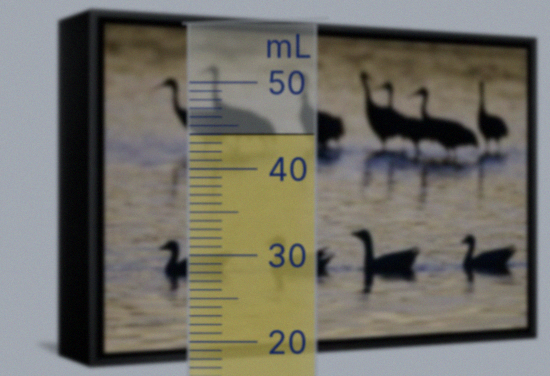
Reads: 44; mL
